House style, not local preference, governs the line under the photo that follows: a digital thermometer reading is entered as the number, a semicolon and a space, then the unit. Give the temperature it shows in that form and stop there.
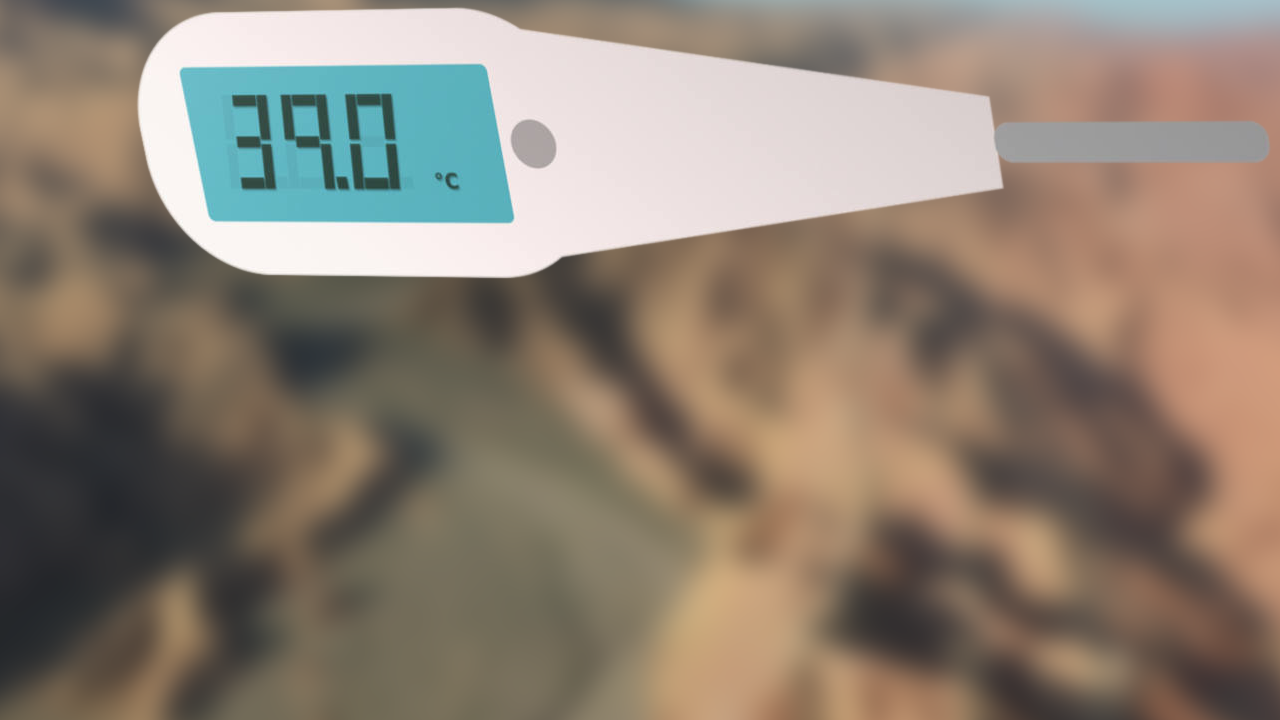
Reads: 39.0; °C
